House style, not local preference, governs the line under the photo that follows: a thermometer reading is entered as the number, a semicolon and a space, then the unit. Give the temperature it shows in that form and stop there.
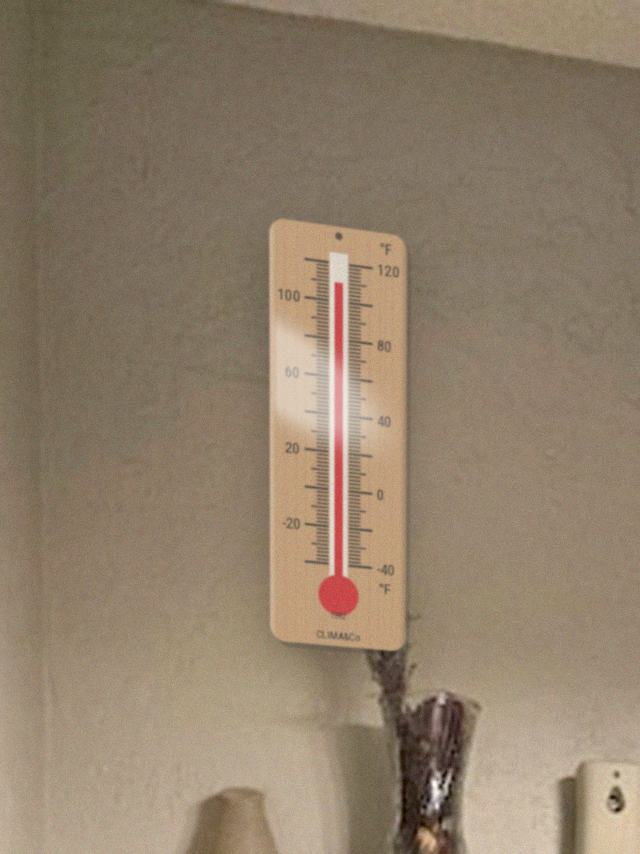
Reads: 110; °F
